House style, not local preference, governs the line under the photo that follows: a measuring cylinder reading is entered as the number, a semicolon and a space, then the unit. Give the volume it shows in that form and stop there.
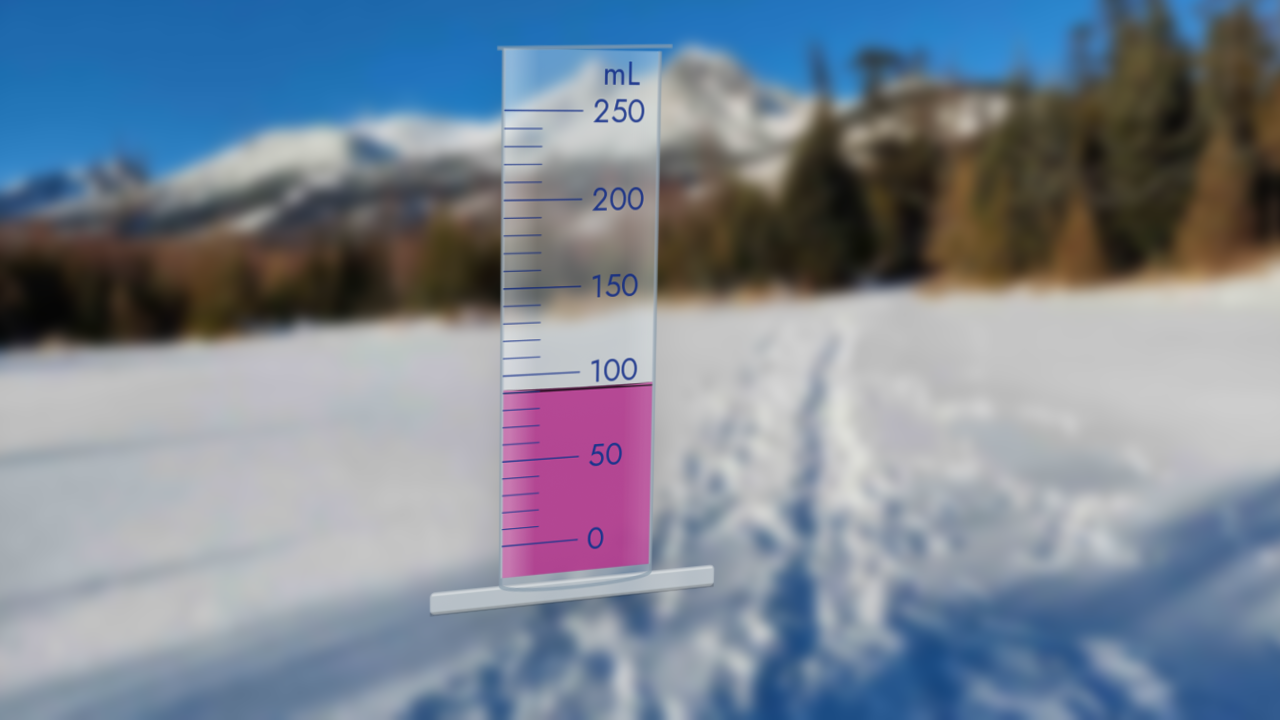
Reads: 90; mL
